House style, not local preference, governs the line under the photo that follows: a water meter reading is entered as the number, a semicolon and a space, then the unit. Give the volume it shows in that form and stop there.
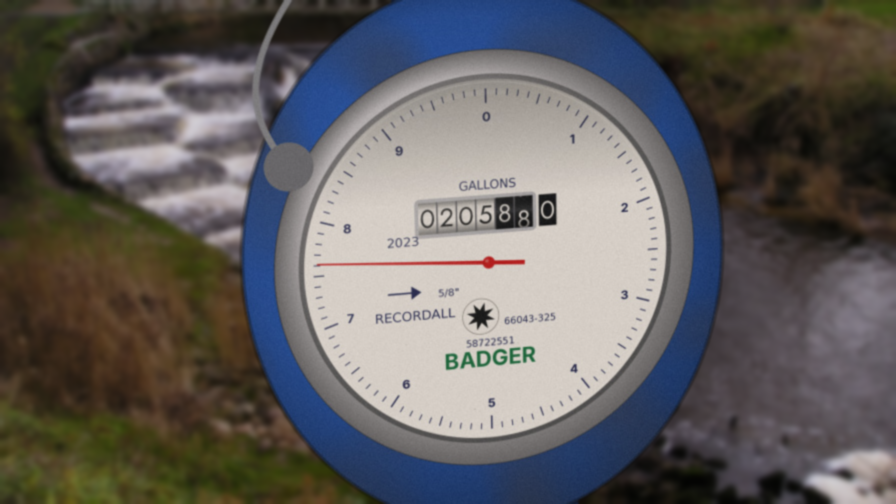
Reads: 205877.6; gal
